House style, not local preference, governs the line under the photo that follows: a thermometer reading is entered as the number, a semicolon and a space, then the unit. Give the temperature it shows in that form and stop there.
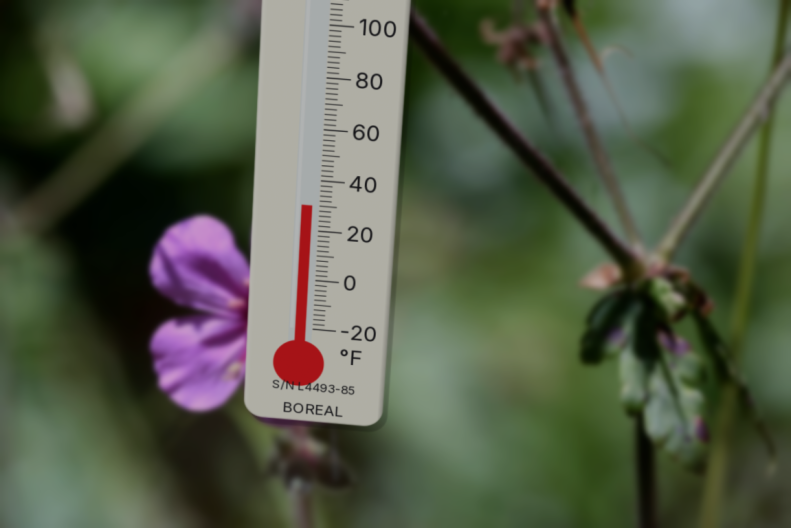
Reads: 30; °F
